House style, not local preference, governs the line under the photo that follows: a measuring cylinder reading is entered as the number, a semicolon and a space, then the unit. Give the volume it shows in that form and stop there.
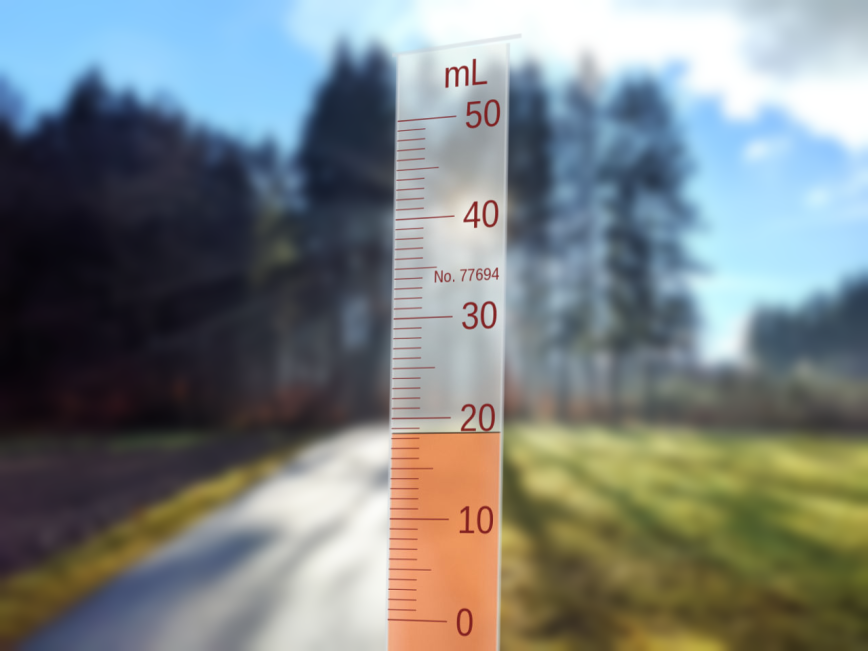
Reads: 18.5; mL
